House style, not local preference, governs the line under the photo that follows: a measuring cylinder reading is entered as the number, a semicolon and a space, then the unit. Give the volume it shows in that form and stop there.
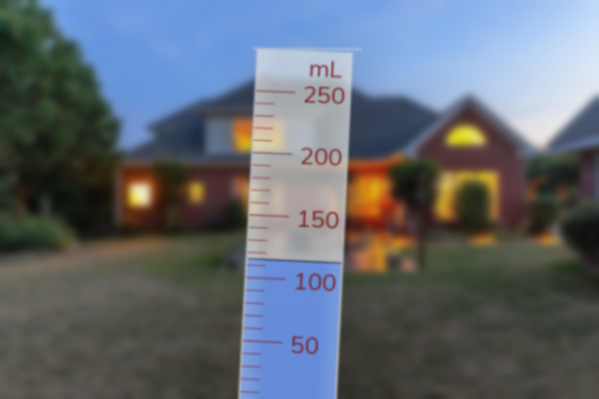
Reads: 115; mL
